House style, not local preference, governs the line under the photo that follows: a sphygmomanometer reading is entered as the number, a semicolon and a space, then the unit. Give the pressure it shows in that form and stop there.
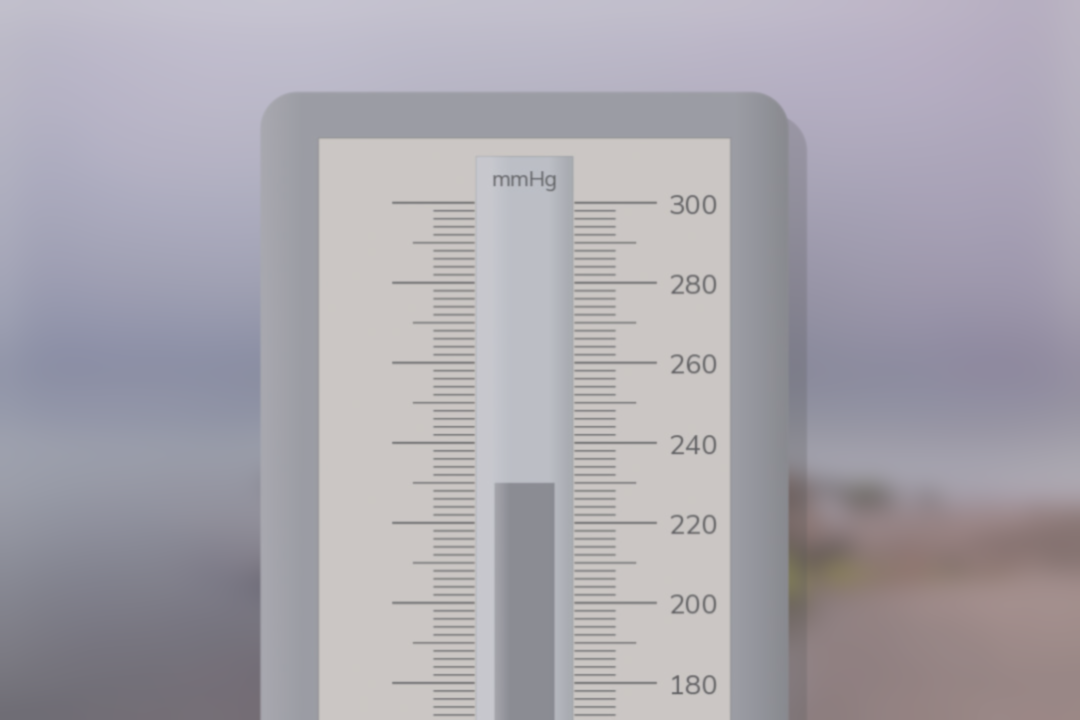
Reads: 230; mmHg
